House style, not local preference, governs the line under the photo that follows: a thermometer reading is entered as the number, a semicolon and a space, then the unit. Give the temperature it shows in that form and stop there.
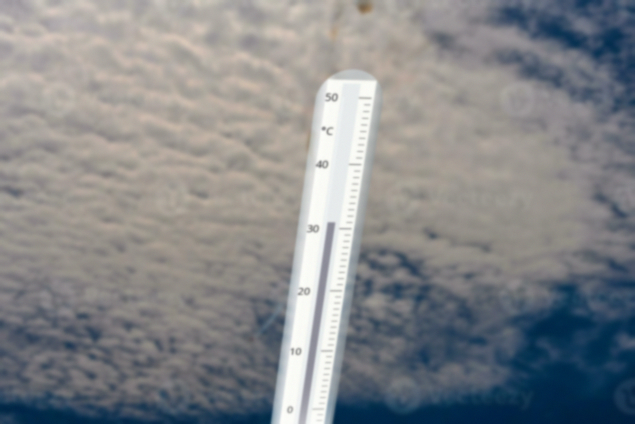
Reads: 31; °C
